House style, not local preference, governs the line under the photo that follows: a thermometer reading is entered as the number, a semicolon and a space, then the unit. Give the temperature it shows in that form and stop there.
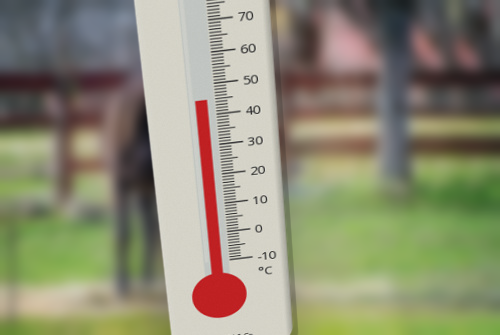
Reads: 45; °C
